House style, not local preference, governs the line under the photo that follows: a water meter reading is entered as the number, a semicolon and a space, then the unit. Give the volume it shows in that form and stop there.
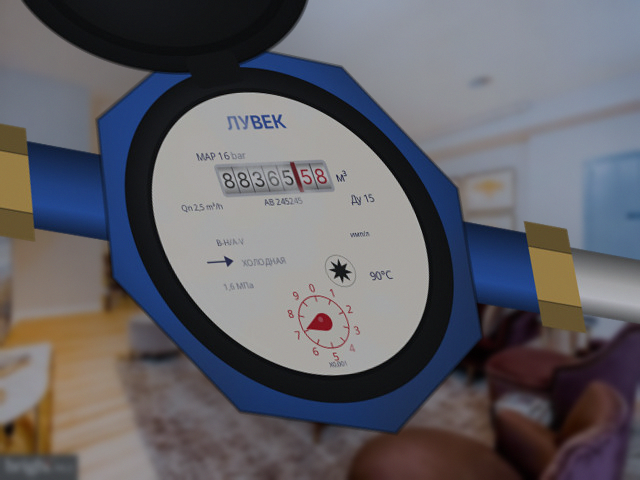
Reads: 88365.587; m³
